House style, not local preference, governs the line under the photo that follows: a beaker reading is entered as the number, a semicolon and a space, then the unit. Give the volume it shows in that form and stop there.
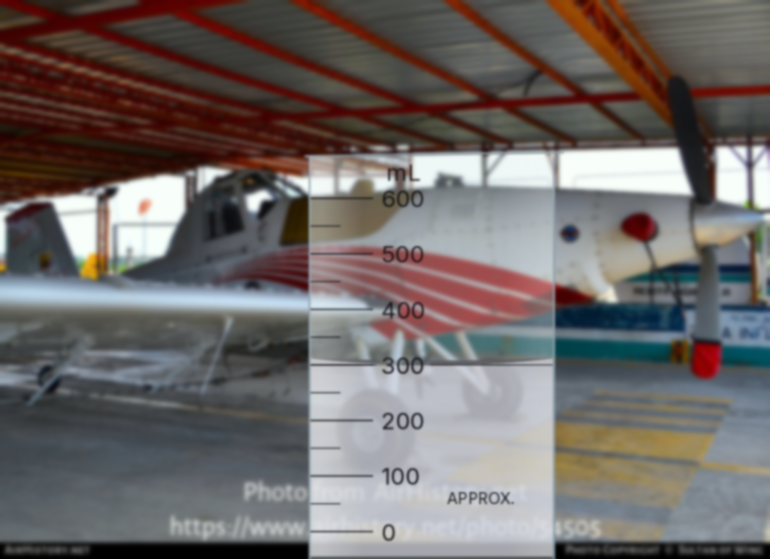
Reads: 300; mL
